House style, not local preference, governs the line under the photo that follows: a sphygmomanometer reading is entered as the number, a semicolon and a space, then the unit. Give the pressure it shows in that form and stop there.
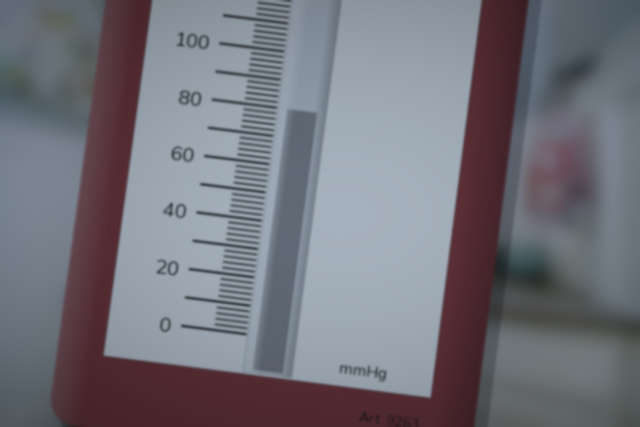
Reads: 80; mmHg
